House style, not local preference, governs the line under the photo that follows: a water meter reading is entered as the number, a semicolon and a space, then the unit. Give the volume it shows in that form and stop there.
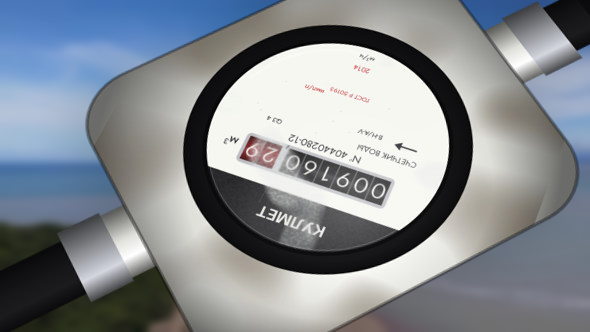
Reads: 9160.29; m³
